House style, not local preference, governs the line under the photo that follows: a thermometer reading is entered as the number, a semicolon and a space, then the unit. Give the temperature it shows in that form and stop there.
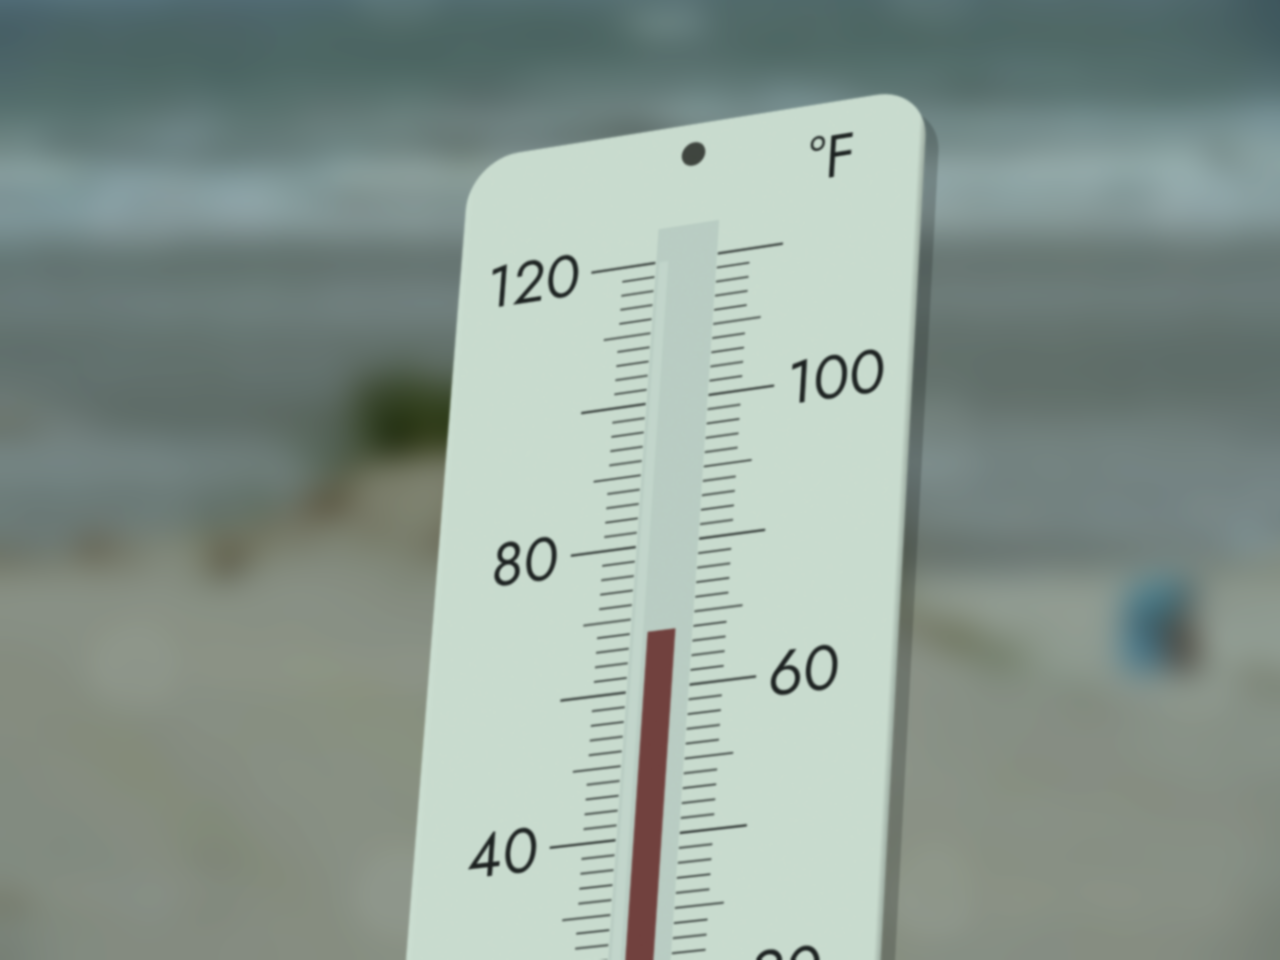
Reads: 68; °F
